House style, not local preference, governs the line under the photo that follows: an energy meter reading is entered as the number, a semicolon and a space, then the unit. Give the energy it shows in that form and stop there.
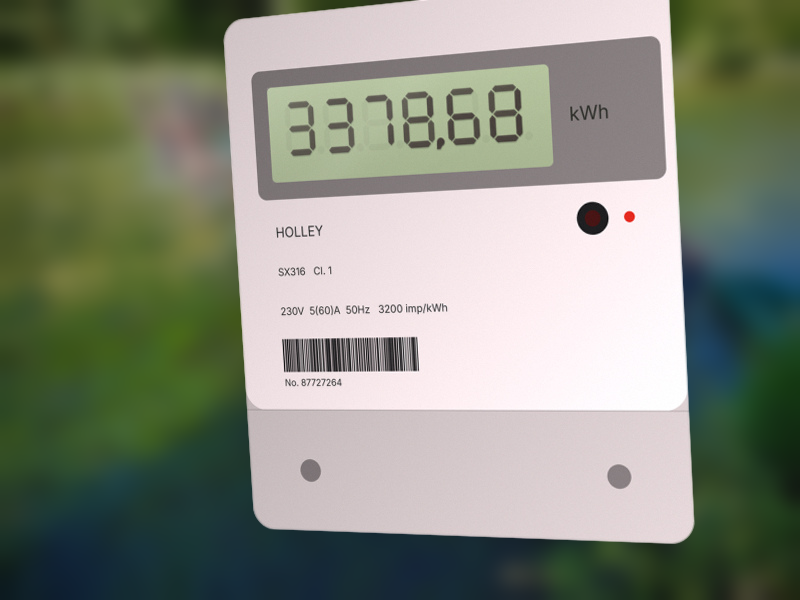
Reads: 3378.68; kWh
